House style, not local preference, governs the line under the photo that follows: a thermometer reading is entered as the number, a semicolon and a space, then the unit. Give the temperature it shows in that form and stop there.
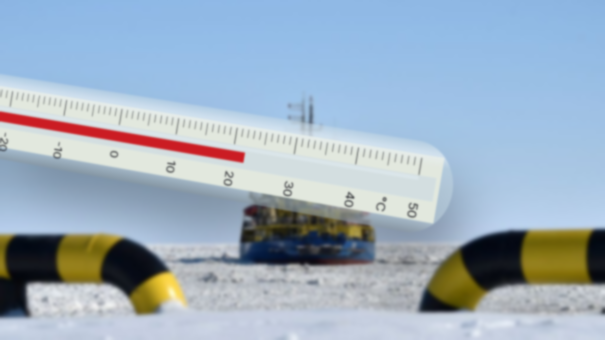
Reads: 22; °C
